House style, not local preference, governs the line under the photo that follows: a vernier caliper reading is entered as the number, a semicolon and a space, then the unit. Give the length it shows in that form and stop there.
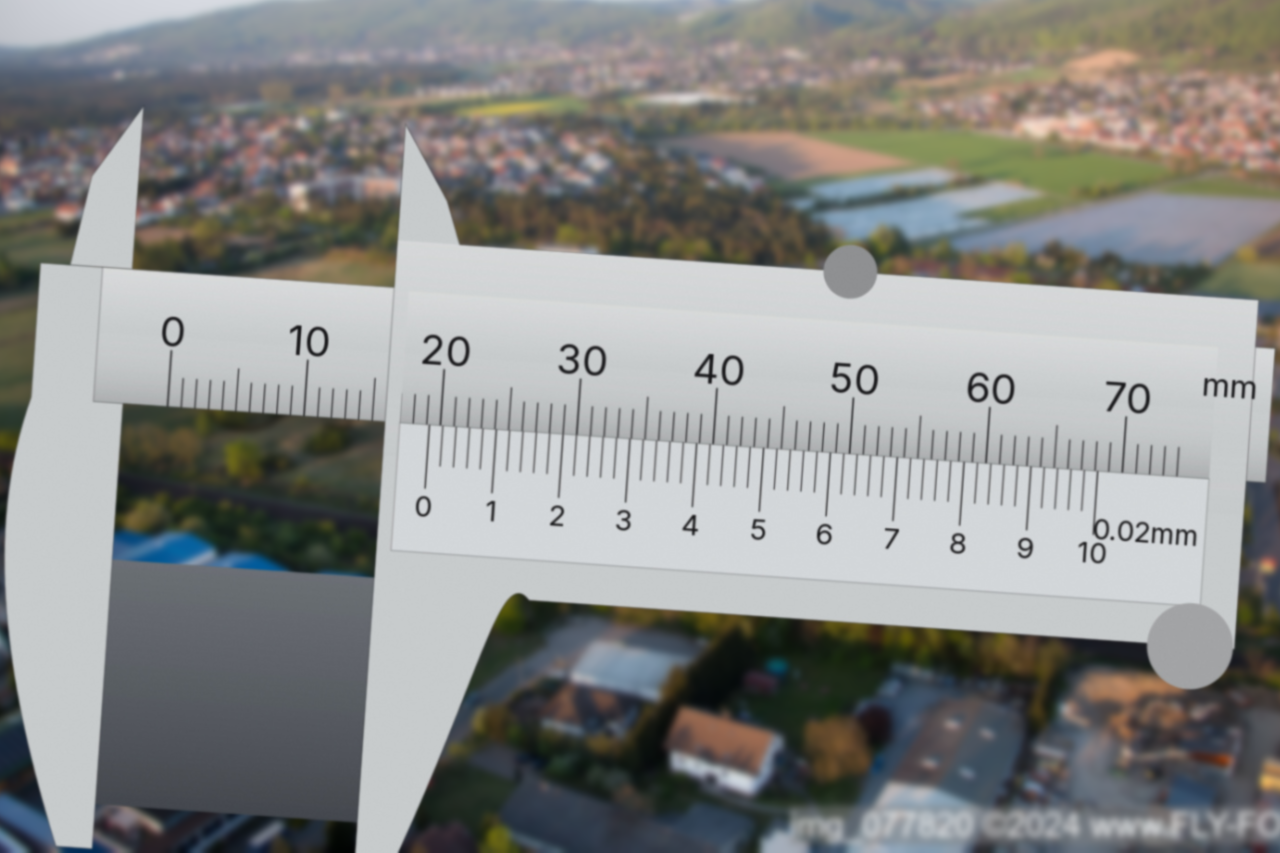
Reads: 19.2; mm
